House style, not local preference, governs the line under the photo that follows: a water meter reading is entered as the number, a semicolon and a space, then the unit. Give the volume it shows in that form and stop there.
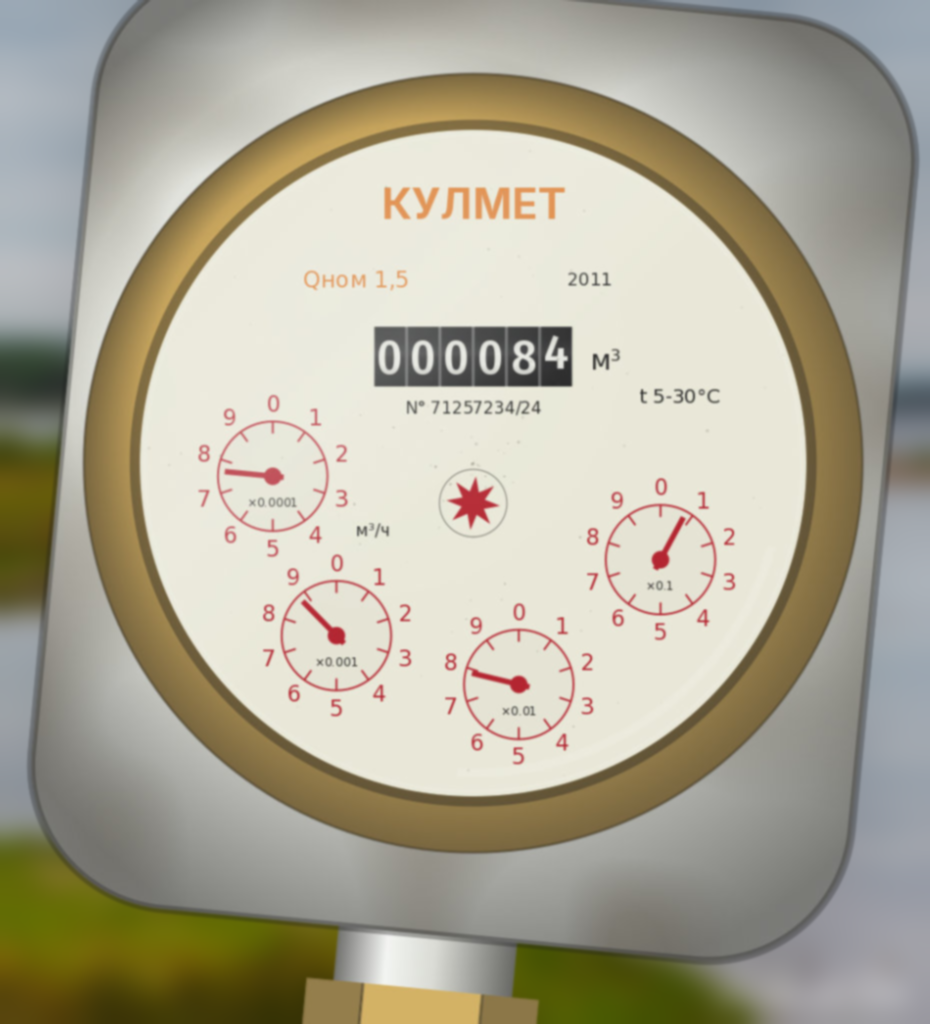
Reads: 84.0787; m³
